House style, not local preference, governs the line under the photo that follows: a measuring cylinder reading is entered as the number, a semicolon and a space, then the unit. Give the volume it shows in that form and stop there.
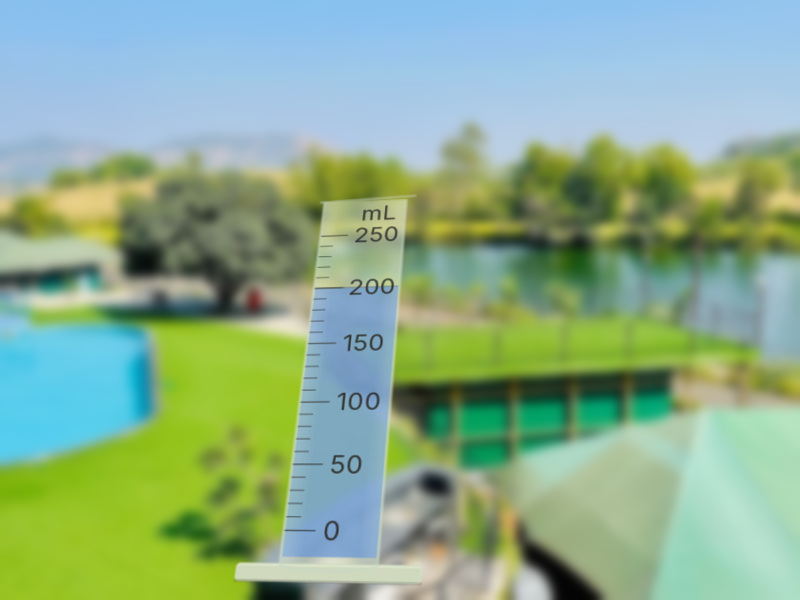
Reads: 200; mL
